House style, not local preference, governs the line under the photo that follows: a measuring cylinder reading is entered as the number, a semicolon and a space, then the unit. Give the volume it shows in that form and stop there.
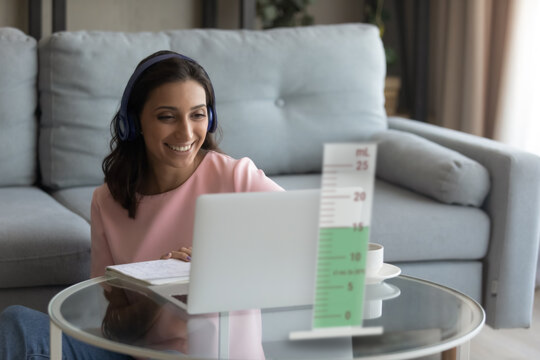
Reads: 15; mL
